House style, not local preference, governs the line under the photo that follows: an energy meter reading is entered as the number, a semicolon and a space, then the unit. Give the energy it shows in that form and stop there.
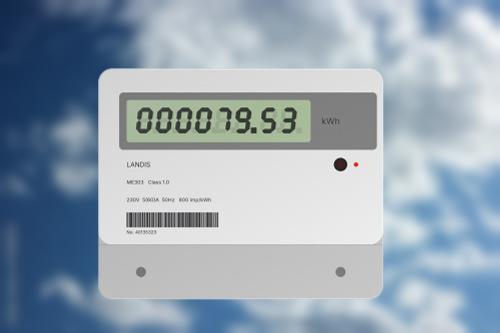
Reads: 79.53; kWh
